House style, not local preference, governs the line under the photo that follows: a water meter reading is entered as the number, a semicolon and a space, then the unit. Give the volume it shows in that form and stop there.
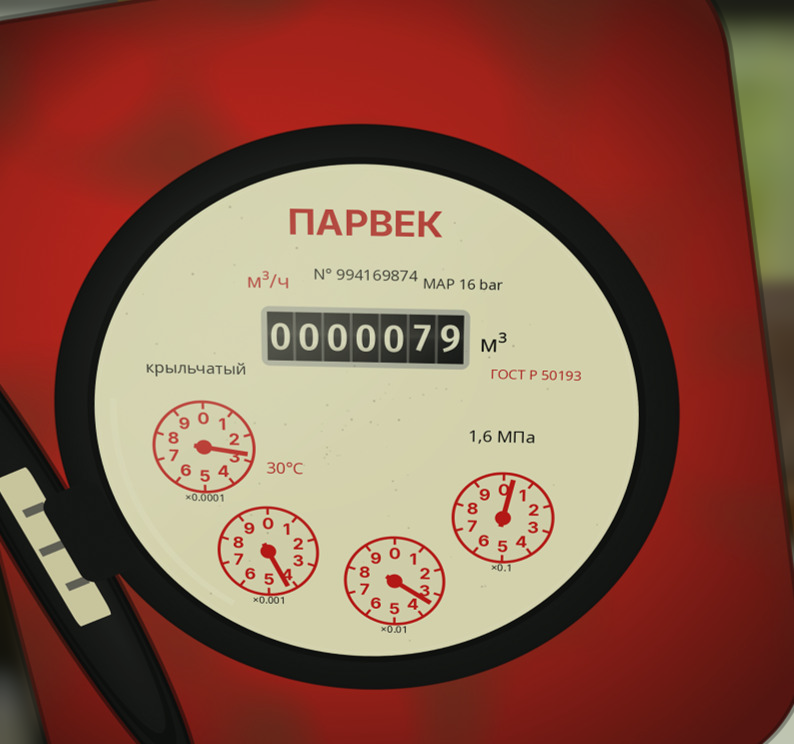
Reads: 79.0342; m³
